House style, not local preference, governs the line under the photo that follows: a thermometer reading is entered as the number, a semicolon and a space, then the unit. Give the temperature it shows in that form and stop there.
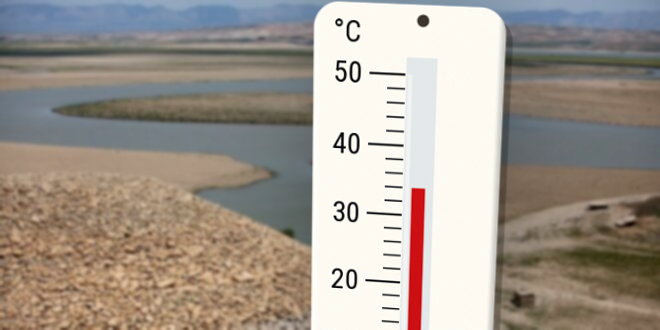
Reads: 34; °C
